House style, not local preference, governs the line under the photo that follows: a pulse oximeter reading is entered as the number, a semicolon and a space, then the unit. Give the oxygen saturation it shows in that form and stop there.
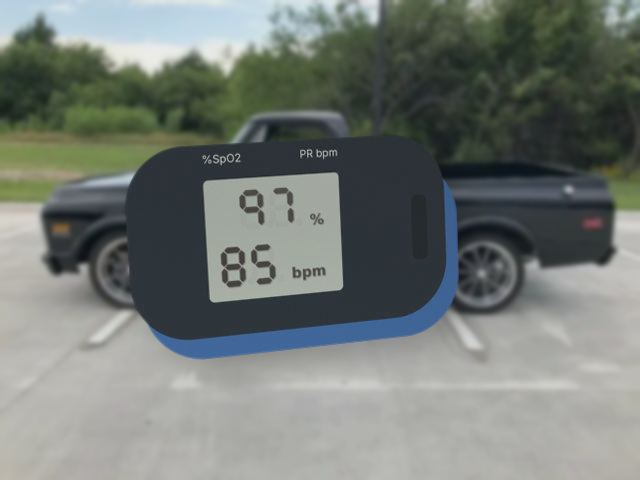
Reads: 97; %
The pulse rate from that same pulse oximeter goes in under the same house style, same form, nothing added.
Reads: 85; bpm
